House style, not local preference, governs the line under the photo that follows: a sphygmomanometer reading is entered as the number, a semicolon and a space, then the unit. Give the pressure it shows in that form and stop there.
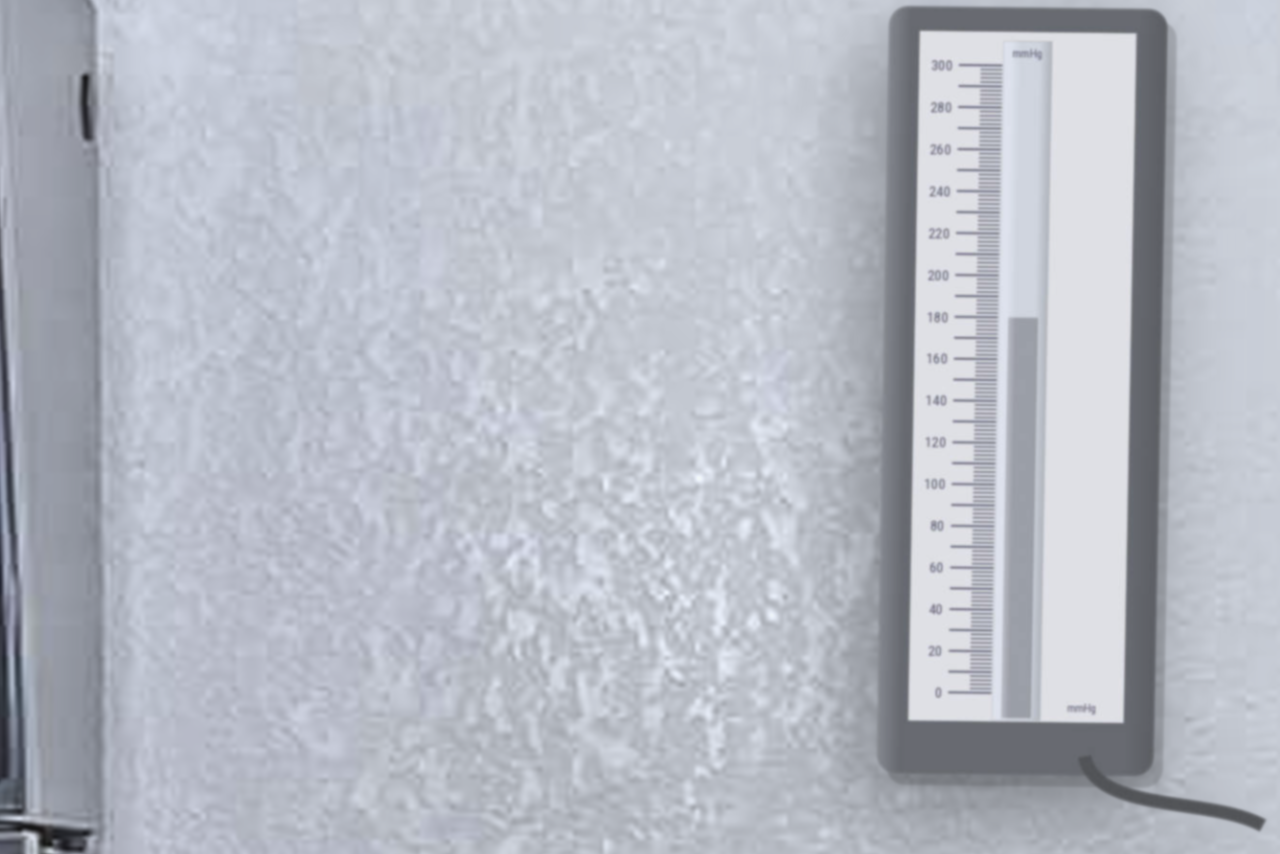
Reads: 180; mmHg
